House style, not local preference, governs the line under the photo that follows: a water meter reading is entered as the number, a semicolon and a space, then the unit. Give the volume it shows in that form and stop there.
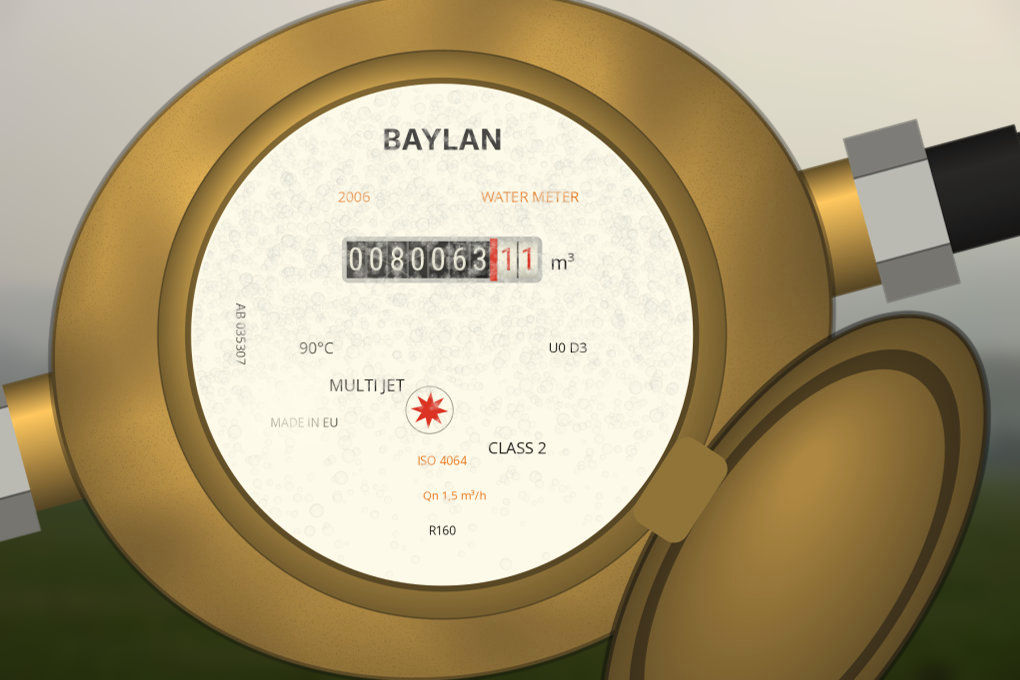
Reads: 80063.11; m³
